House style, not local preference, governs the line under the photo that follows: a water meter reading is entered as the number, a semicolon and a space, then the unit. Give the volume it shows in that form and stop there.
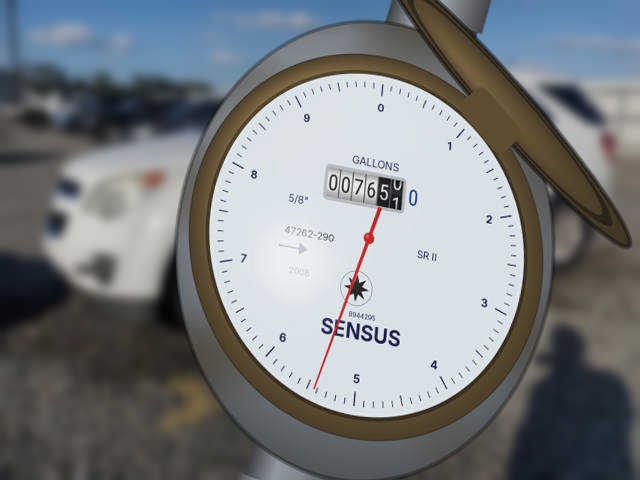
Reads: 76505.4; gal
